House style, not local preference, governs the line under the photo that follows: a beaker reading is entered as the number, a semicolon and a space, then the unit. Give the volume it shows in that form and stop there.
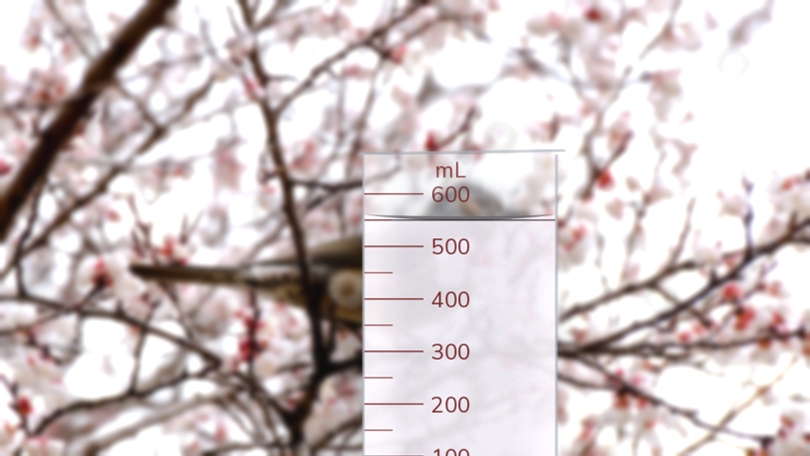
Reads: 550; mL
